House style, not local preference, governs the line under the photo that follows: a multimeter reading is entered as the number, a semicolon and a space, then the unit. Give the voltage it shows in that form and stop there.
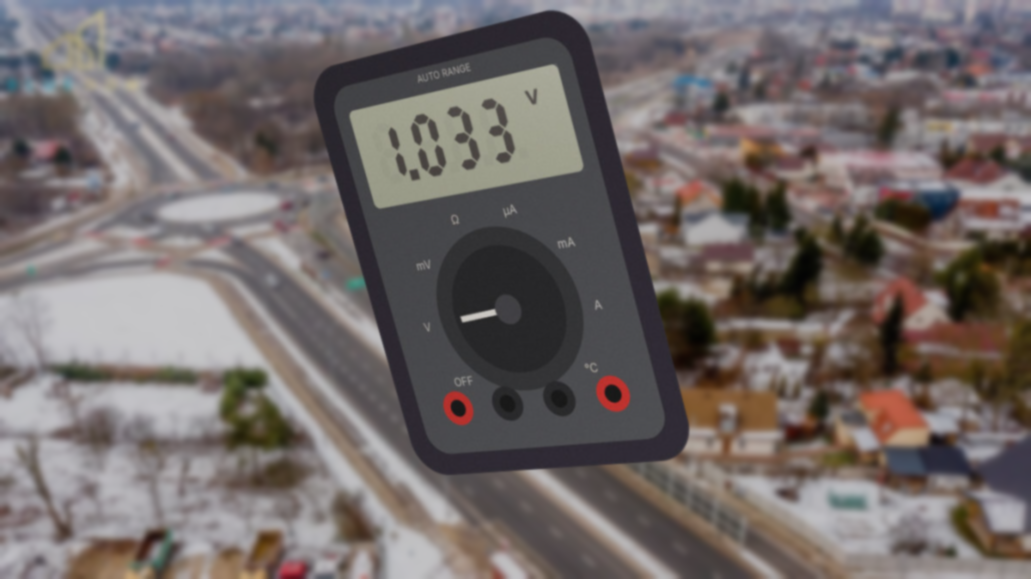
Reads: 1.033; V
